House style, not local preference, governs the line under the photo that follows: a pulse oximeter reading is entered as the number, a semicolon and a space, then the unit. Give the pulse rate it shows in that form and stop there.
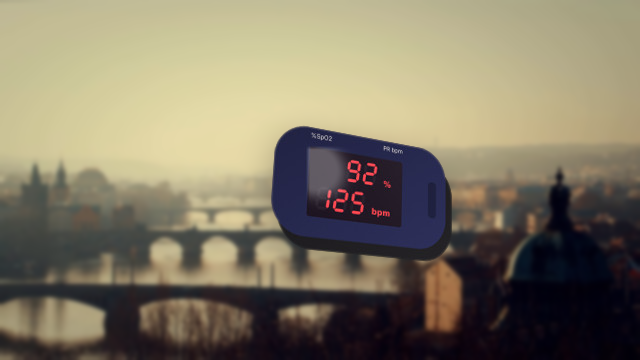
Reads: 125; bpm
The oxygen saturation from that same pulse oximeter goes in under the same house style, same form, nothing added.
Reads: 92; %
